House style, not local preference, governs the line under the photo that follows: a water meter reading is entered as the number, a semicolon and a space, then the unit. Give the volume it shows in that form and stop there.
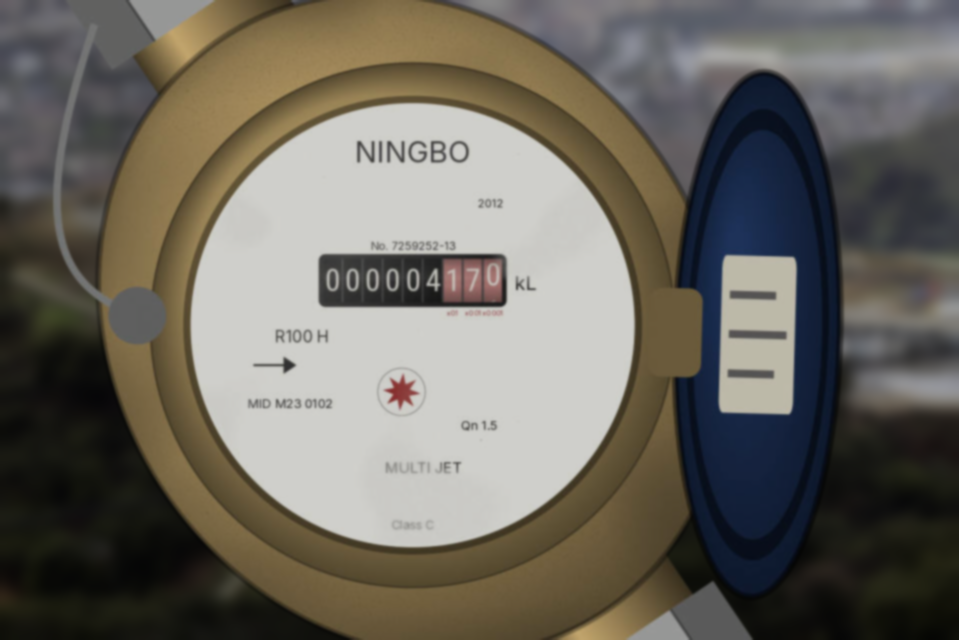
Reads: 4.170; kL
